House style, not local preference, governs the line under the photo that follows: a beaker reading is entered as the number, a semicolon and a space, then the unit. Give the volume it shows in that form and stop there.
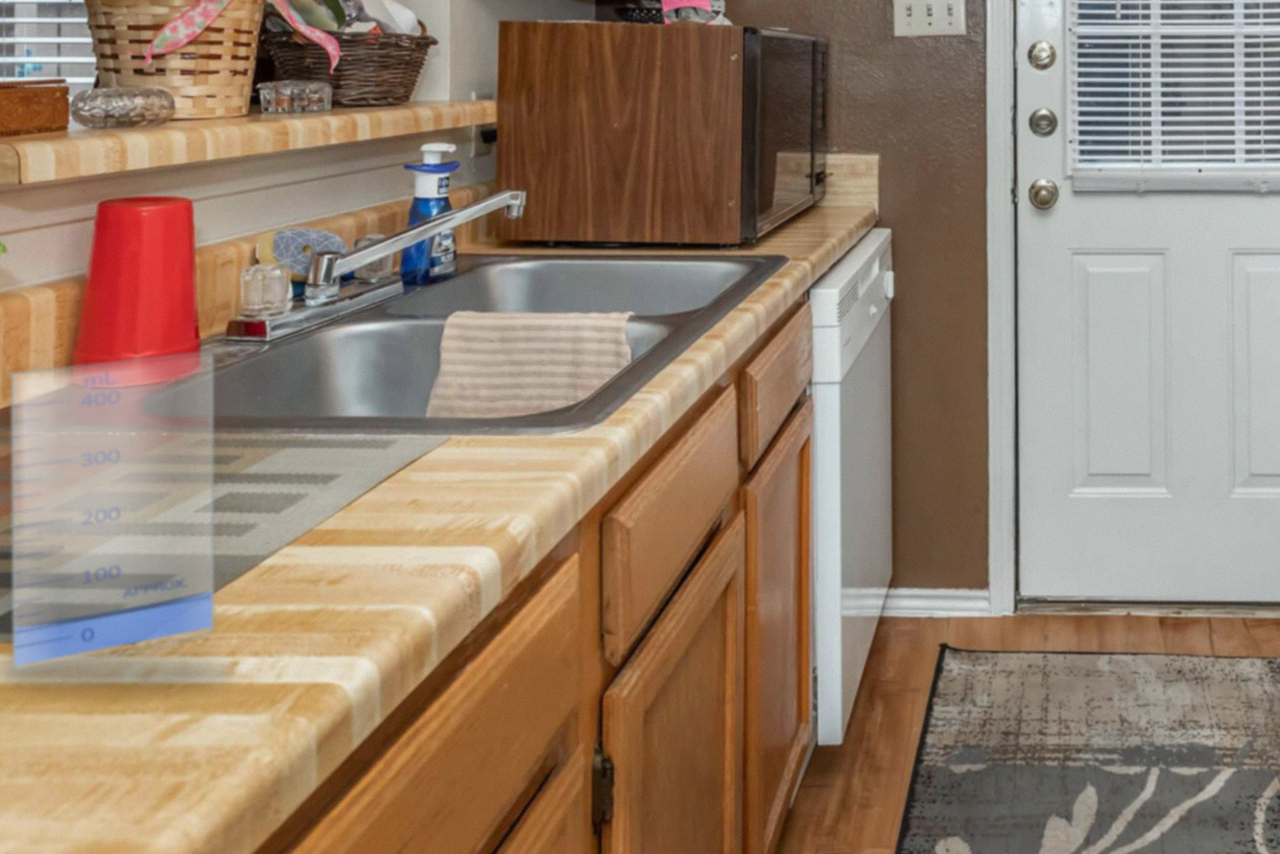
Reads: 25; mL
